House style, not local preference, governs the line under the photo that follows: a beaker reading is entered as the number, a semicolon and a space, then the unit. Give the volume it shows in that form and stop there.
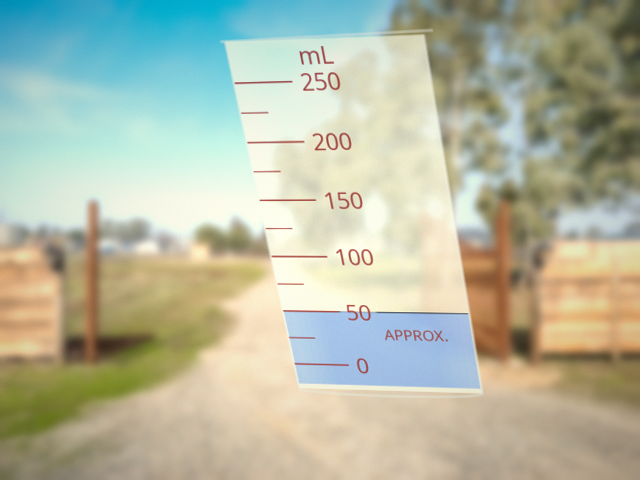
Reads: 50; mL
